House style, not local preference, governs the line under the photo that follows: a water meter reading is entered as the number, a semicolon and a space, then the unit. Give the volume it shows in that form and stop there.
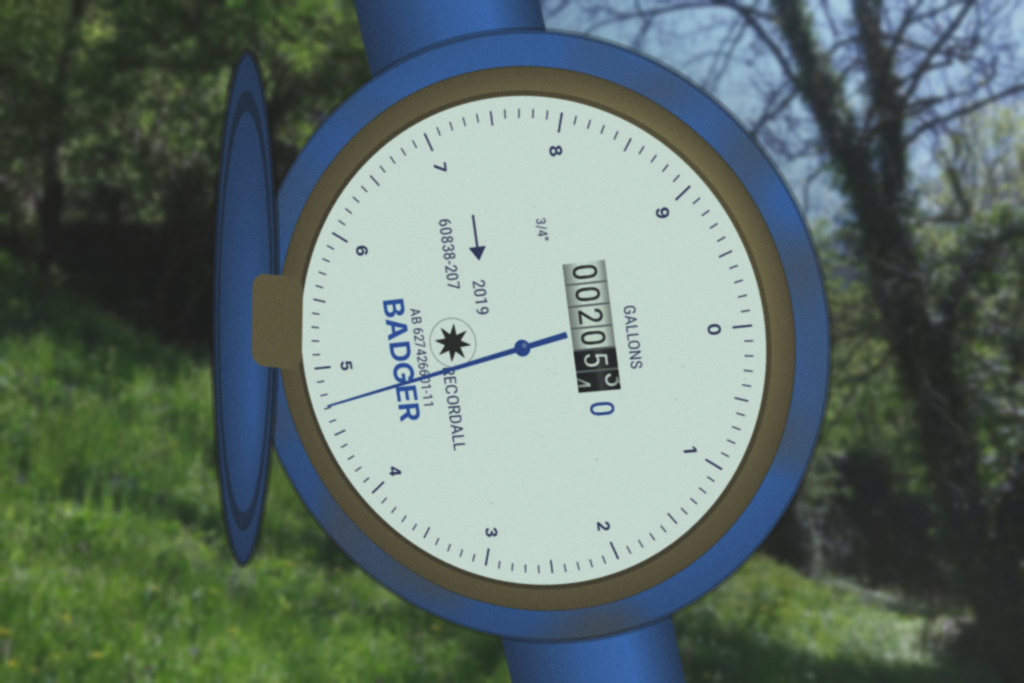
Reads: 20534.7; gal
